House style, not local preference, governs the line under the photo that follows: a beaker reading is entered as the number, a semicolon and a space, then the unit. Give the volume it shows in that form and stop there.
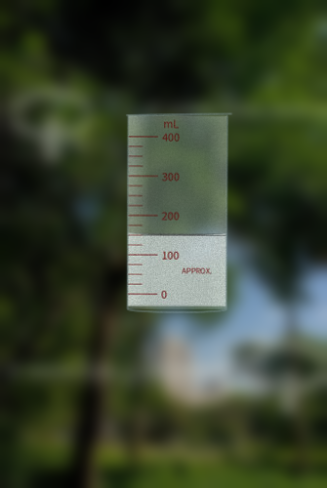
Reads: 150; mL
